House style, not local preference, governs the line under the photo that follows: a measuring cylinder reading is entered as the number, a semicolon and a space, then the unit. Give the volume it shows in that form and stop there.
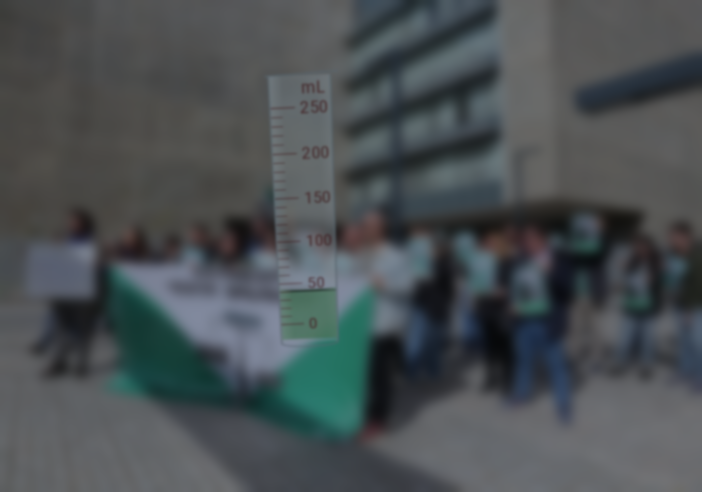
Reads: 40; mL
